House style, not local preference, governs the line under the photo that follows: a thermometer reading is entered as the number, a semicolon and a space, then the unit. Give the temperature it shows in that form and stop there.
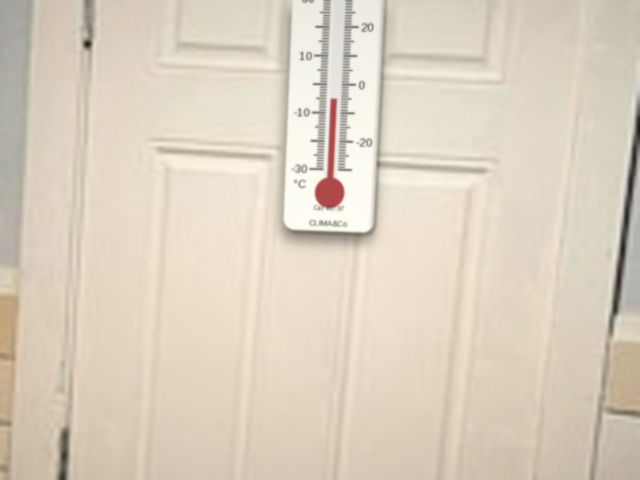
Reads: -5; °C
